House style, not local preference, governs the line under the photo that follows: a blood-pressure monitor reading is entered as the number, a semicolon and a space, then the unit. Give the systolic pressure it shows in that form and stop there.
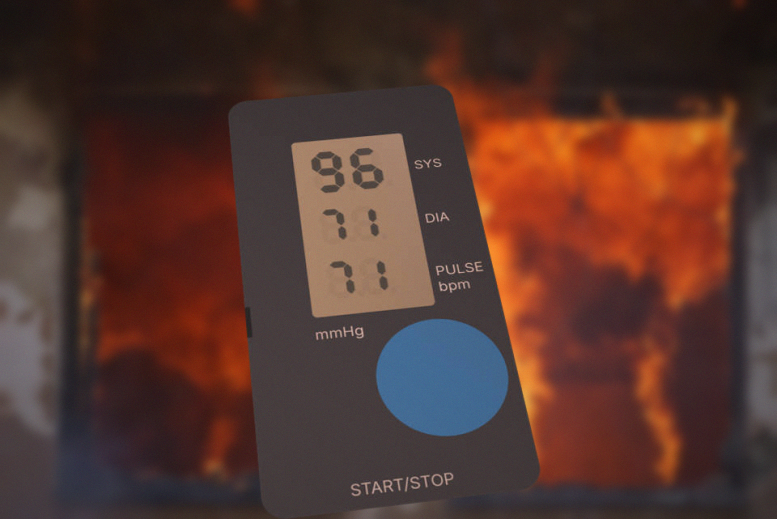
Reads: 96; mmHg
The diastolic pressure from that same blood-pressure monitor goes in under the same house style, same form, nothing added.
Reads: 71; mmHg
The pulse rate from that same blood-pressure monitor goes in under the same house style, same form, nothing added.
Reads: 71; bpm
